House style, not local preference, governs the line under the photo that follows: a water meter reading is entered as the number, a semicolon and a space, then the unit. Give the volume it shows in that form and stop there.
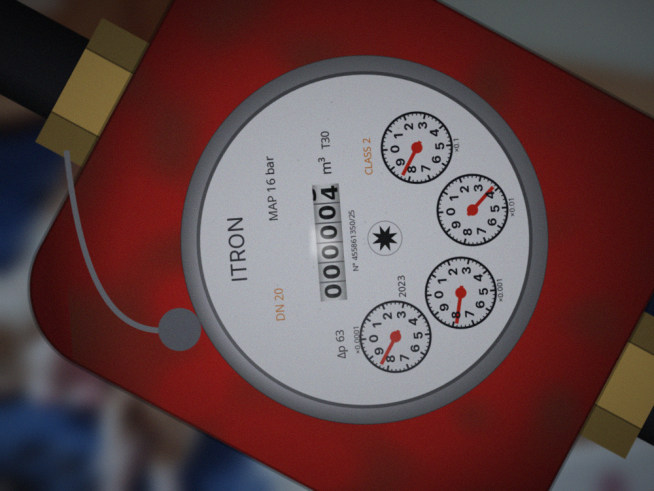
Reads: 3.8378; m³
